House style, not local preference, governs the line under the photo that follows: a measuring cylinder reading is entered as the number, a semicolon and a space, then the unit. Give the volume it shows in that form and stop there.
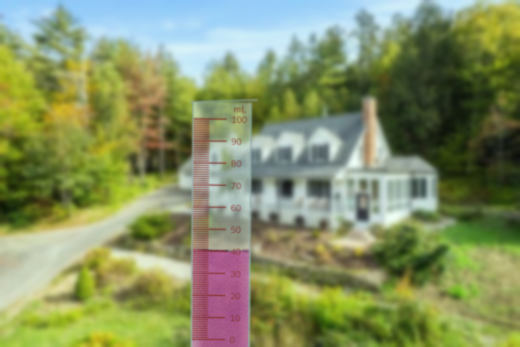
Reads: 40; mL
